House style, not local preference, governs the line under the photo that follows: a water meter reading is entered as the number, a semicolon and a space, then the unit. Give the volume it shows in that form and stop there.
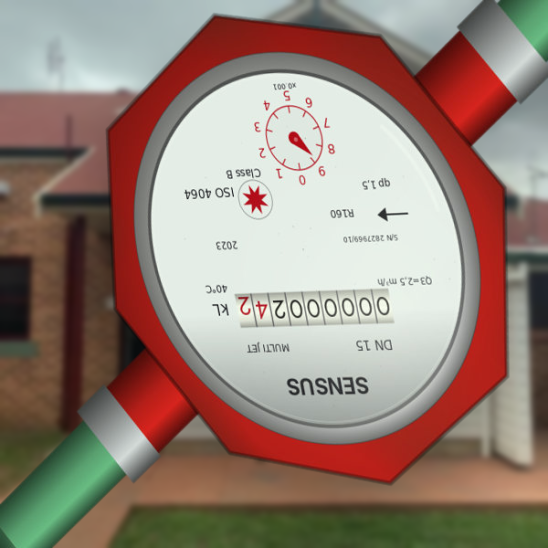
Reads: 2.418; kL
